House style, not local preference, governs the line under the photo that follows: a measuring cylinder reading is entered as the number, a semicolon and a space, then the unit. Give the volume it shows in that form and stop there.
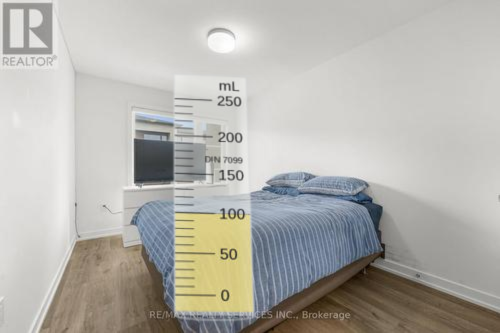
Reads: 100; mL
